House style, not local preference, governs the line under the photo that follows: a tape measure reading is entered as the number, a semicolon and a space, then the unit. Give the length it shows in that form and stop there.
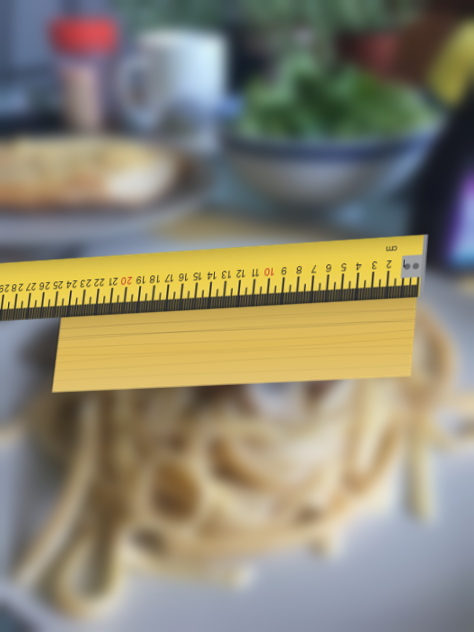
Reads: 24.5; cm
